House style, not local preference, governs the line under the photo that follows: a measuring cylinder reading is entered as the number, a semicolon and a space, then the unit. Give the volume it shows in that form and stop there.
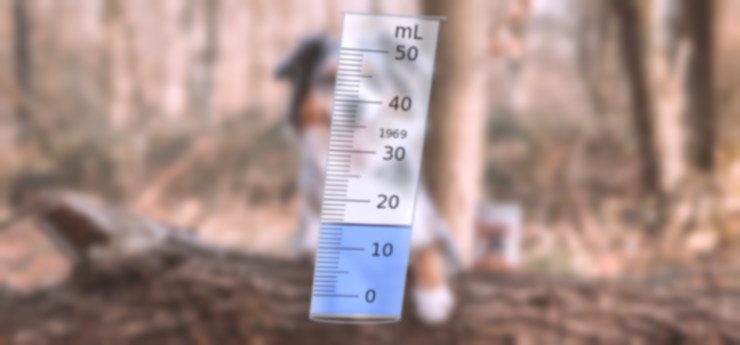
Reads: 15; mL
